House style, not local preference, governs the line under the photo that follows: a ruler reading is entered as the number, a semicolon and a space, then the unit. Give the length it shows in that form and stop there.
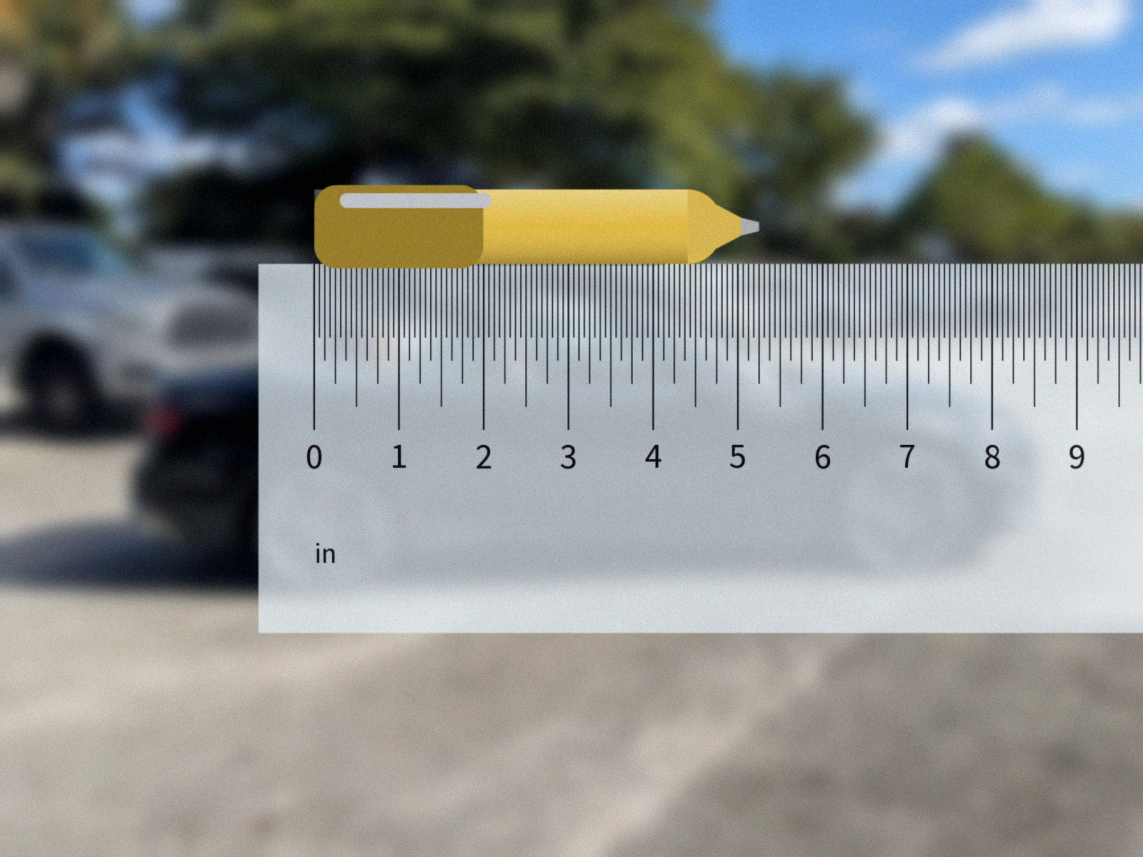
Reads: 5.25; in
